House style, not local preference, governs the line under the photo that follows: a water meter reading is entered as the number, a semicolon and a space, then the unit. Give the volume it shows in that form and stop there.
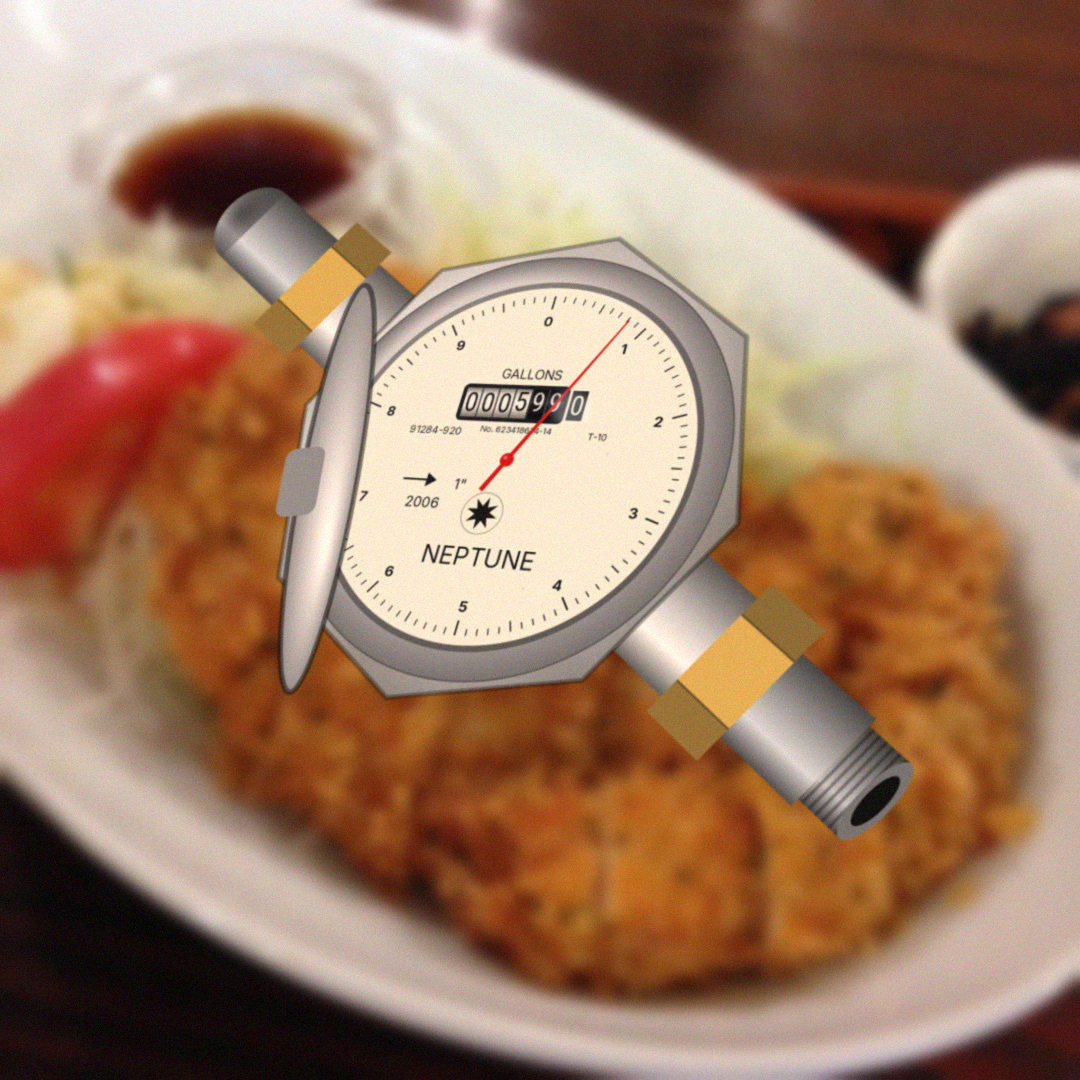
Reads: 5990.8; gal
